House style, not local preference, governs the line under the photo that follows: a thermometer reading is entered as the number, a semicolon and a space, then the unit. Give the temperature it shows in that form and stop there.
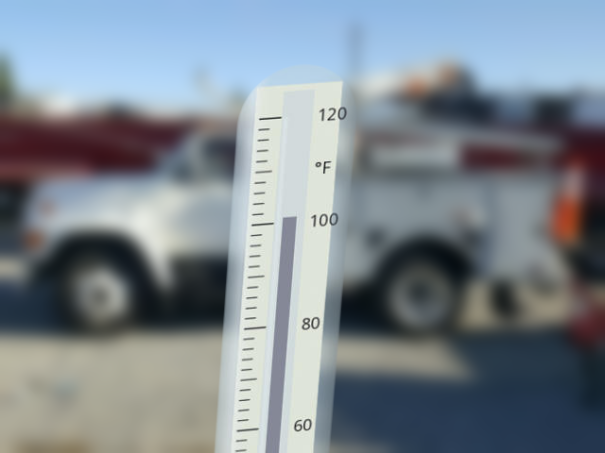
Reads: 101; °F
